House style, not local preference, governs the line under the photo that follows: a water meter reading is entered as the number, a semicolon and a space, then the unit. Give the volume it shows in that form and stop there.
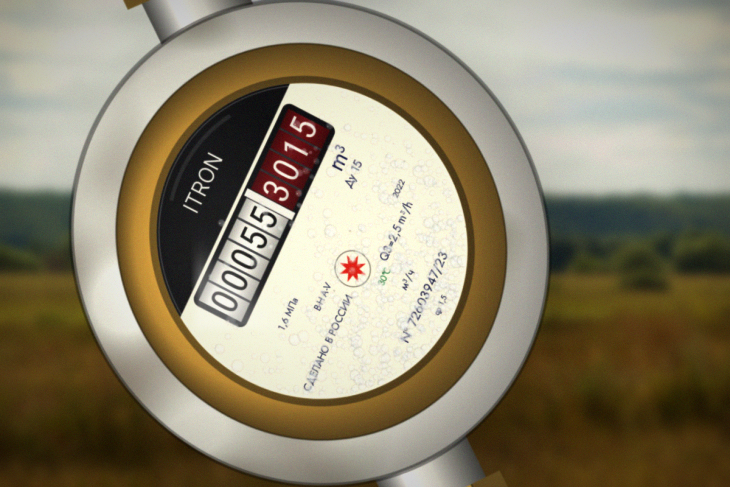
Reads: 55.3015; m³
